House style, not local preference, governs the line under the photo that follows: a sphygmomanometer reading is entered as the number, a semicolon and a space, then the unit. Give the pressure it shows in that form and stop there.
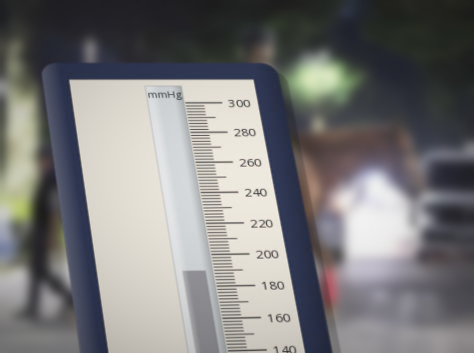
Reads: 190; mmHg
